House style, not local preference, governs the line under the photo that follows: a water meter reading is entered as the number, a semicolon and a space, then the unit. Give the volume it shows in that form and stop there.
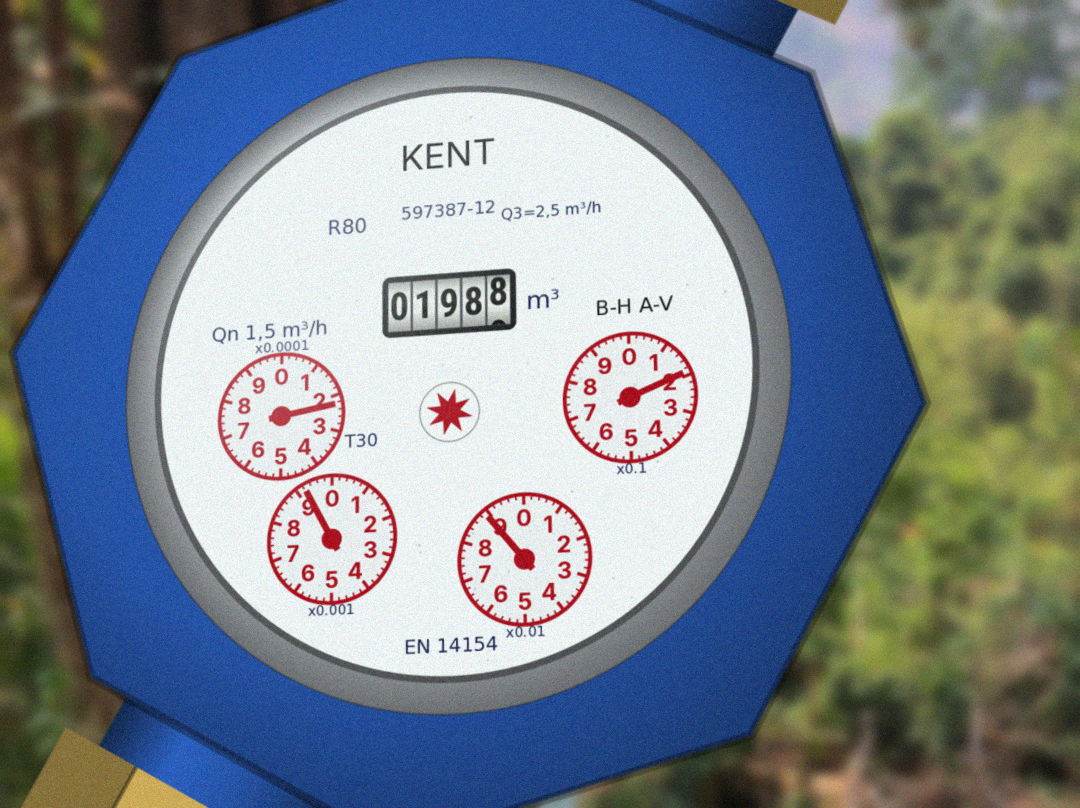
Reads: 1988.1892; m³
